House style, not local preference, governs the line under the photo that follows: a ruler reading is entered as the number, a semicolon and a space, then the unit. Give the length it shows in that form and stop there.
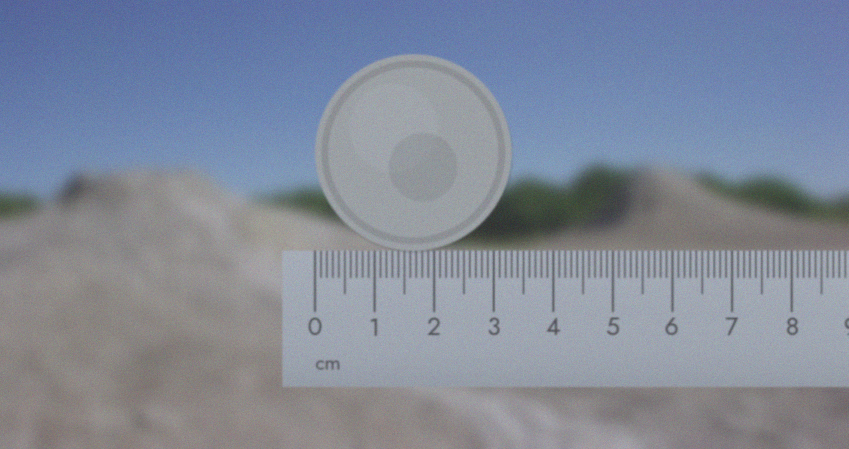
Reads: 3.3; cm
